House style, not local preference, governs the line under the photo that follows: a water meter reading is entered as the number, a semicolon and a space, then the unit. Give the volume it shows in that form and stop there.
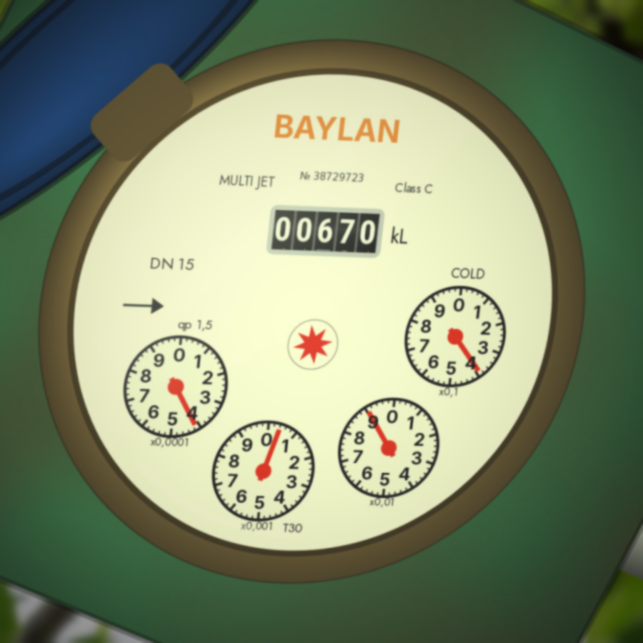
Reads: 670.3904; kL
